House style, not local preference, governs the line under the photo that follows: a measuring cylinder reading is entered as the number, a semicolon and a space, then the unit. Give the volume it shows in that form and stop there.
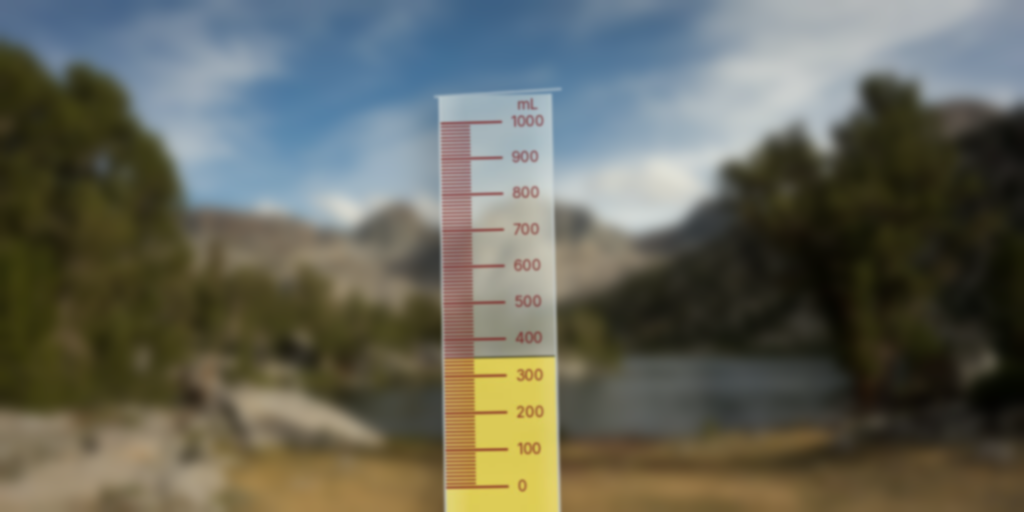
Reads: 350; mL
